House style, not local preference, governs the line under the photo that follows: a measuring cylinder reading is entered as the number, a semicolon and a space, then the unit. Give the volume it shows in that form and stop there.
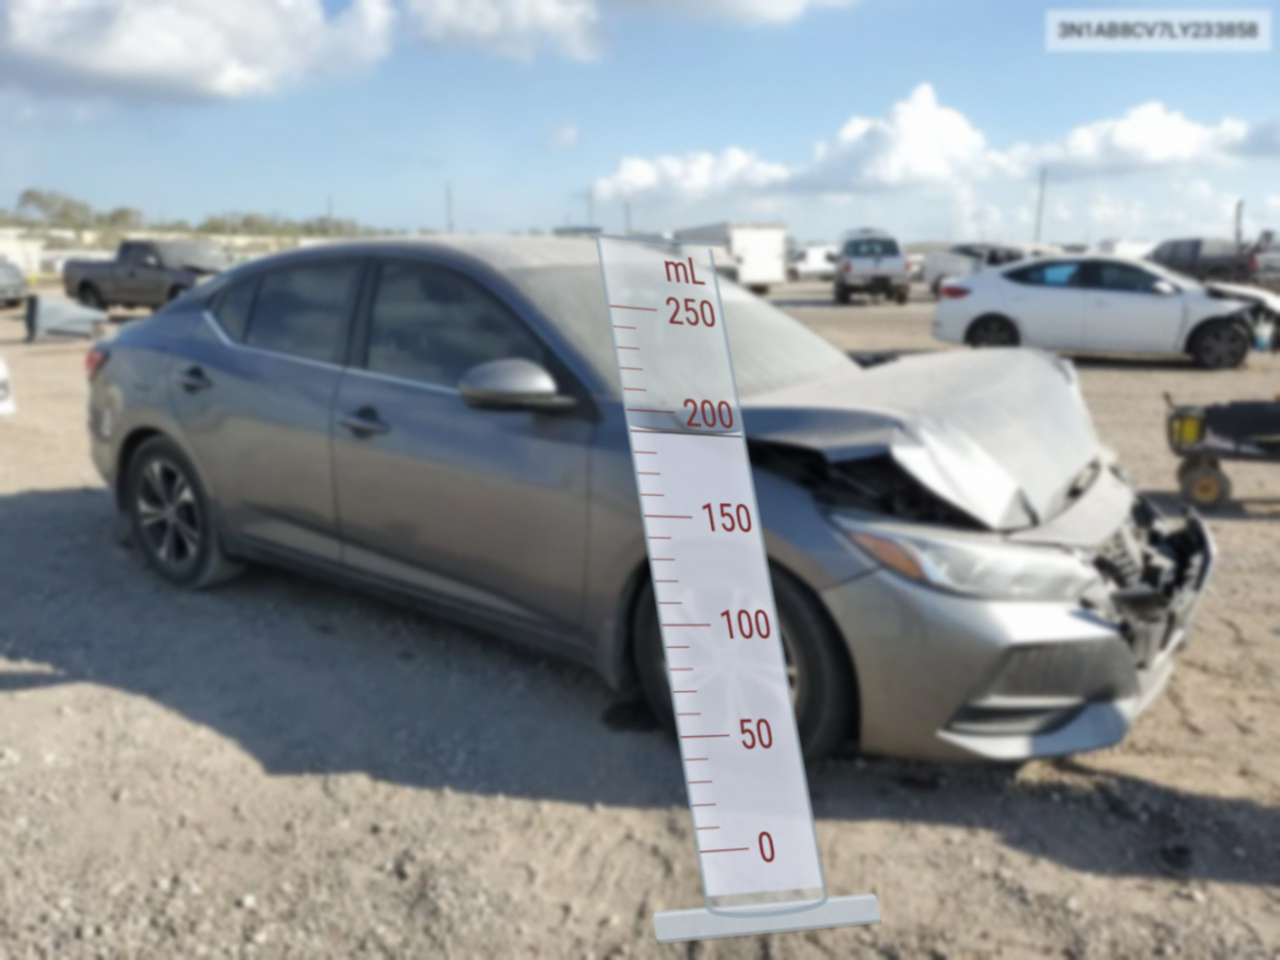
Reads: 190; mL
